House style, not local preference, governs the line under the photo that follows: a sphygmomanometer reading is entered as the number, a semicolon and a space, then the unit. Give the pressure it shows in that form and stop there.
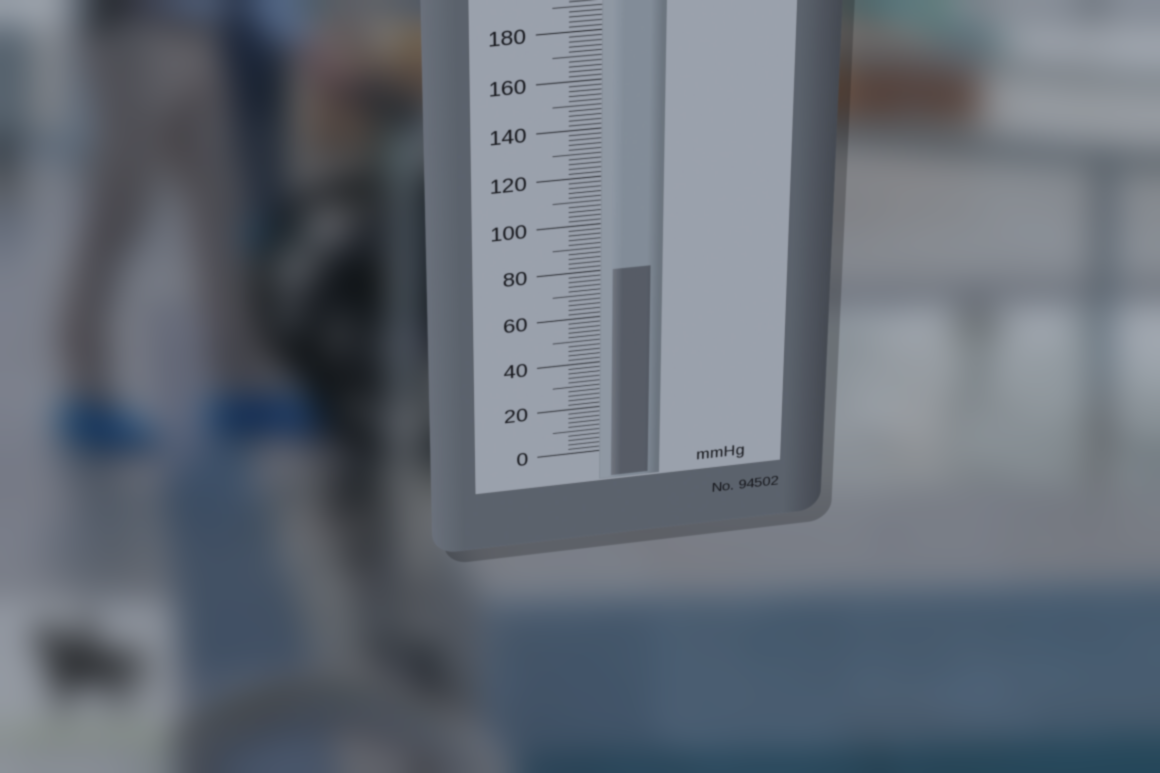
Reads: 80; mmHg
